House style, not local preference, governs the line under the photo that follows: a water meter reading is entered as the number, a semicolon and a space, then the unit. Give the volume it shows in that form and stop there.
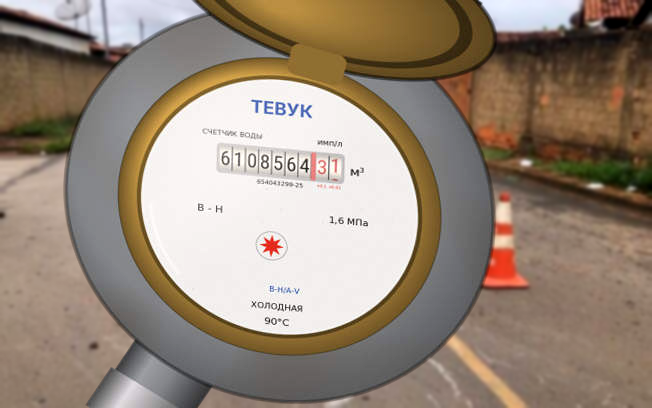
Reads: 6108564.31; m³
